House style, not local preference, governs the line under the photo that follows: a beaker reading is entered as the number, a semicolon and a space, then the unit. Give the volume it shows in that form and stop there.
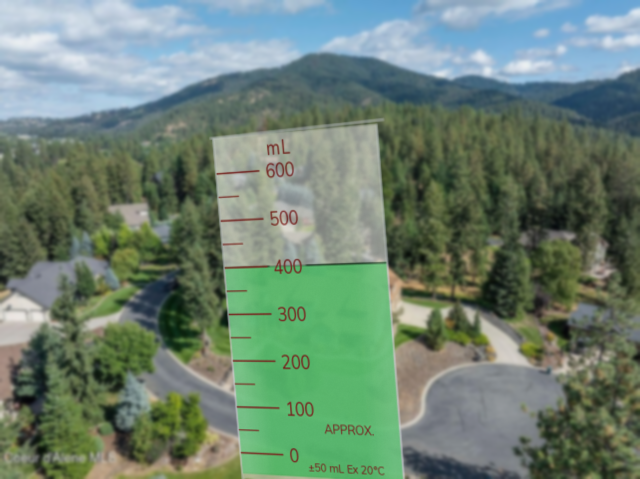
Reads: 400; mL
